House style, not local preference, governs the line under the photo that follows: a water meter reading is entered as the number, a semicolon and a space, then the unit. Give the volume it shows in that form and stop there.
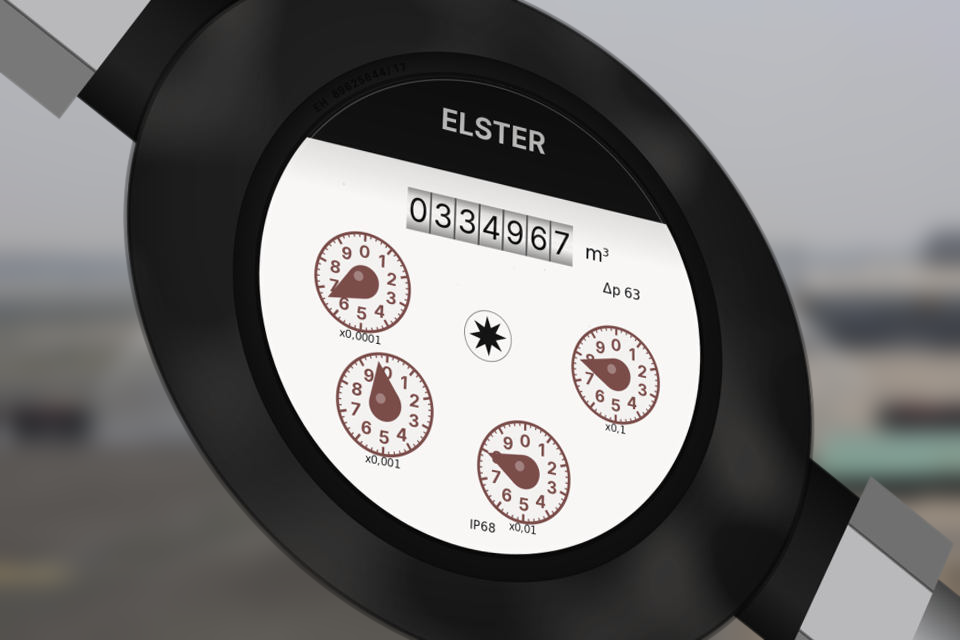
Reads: 334967.7796; m³
